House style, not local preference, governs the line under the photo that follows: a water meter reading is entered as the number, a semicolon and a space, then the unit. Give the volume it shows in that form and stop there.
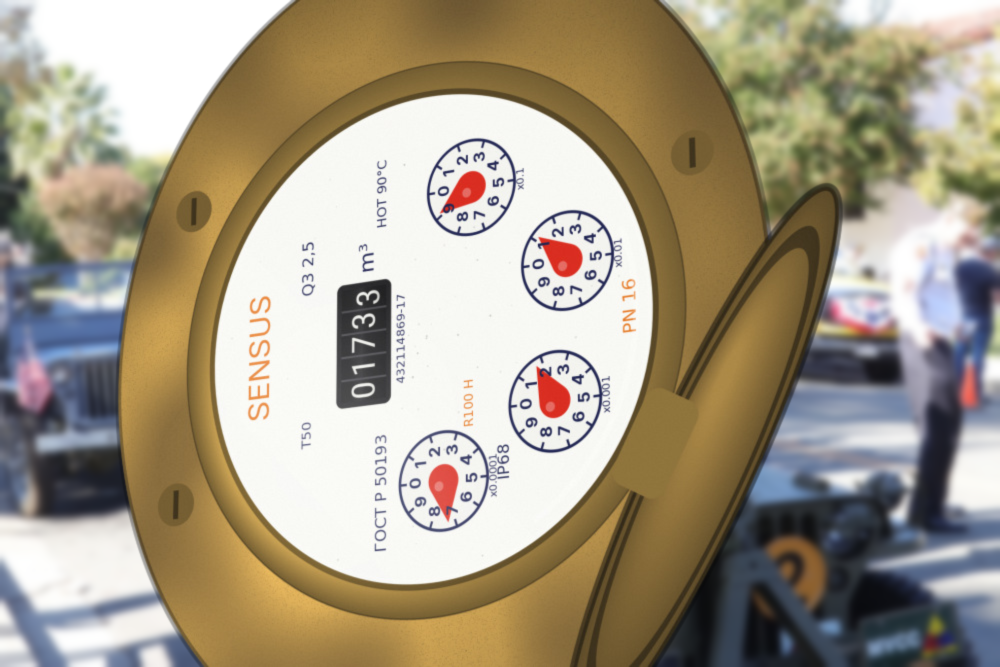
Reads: 1732.9117; m³
